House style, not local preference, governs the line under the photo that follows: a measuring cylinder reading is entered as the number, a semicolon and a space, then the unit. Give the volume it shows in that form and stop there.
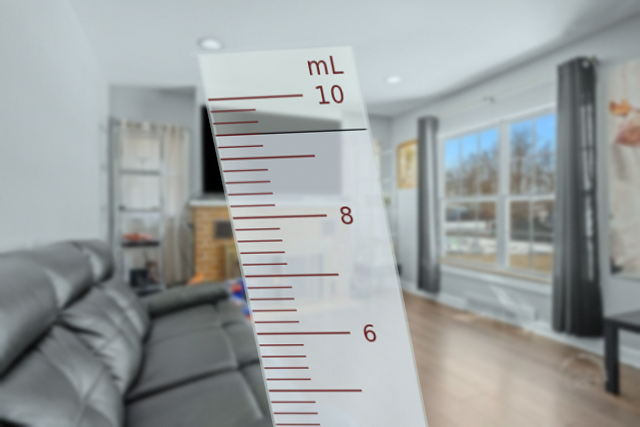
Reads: 9.4; mL
